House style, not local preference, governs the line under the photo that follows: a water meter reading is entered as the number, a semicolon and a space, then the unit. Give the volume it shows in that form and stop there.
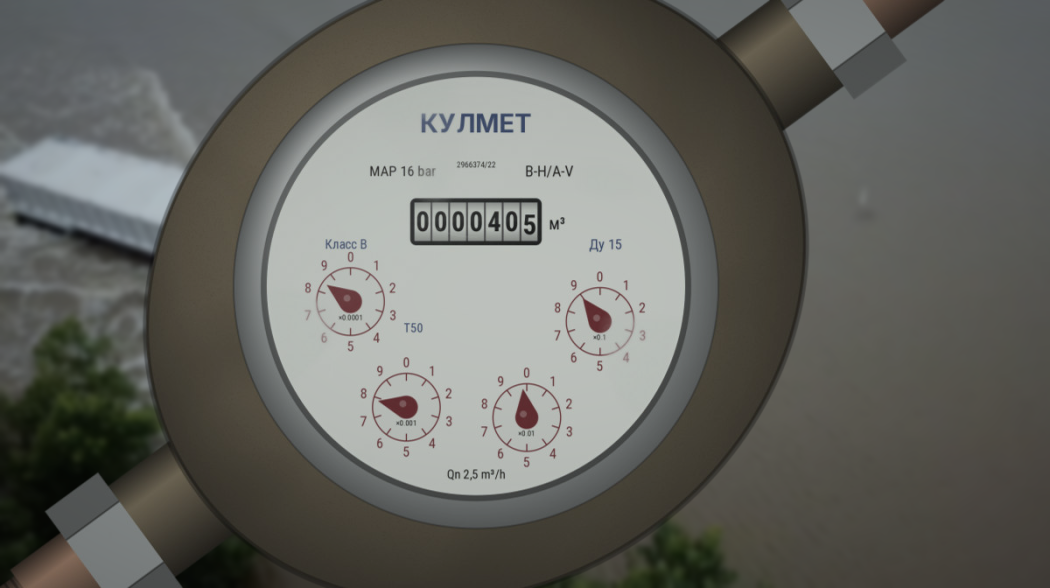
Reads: 404.8978; m³
